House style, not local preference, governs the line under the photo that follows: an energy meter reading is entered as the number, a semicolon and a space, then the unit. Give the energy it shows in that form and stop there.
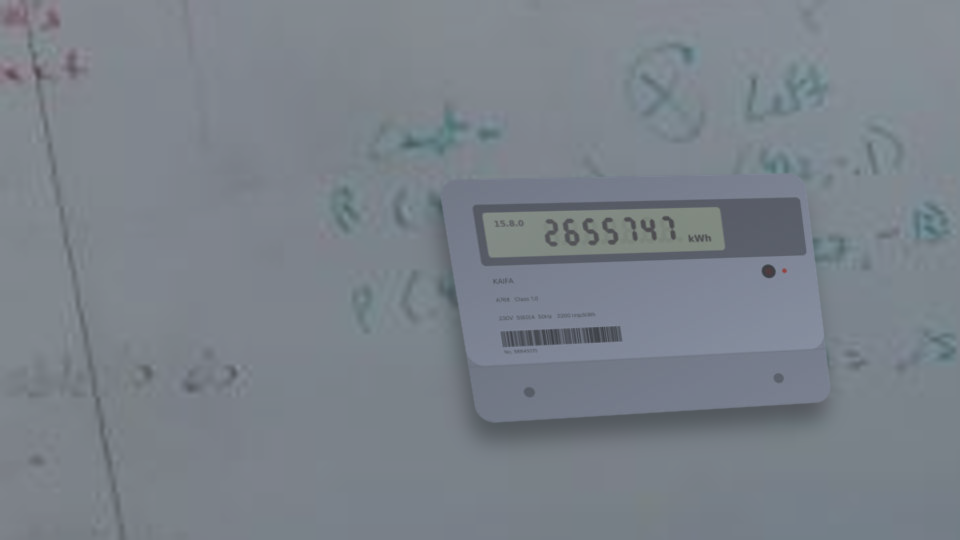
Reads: 2655747; kWh
